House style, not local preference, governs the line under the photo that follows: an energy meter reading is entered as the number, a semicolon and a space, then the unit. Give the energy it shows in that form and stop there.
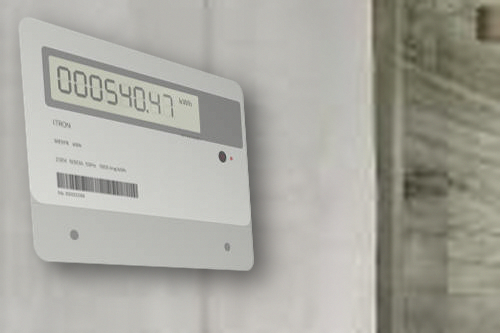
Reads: 540.47; kWh
